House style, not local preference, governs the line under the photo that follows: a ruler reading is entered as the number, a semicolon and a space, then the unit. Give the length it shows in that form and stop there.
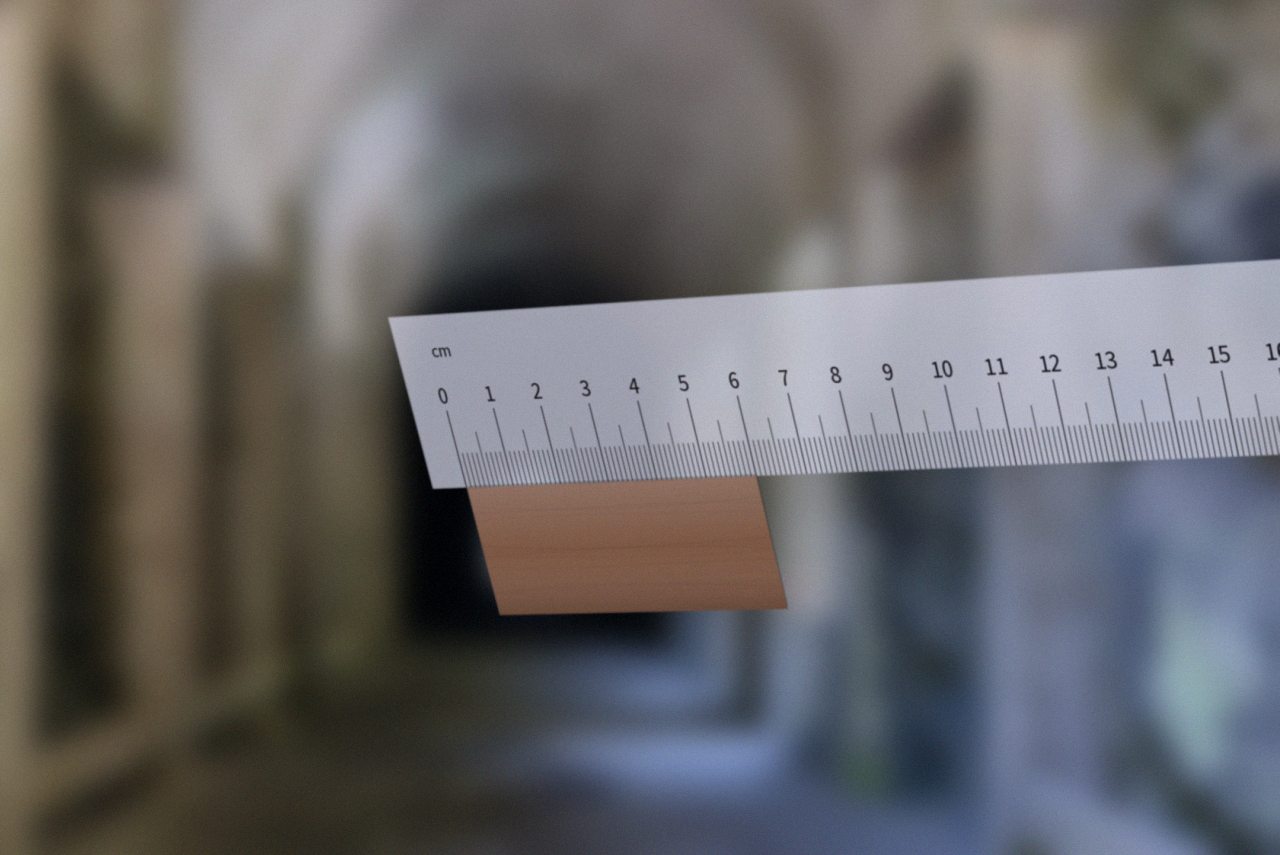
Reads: 6; cm
